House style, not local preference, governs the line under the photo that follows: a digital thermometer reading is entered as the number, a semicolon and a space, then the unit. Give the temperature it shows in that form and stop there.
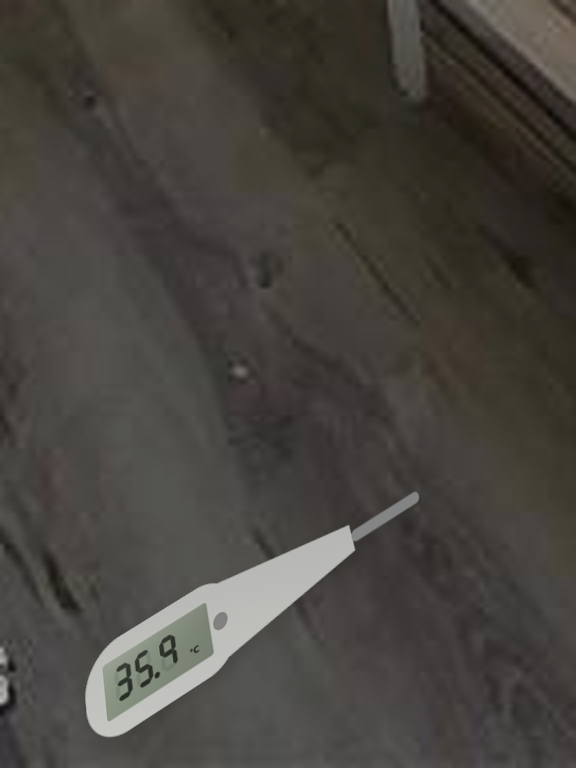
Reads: 35.9; °C
